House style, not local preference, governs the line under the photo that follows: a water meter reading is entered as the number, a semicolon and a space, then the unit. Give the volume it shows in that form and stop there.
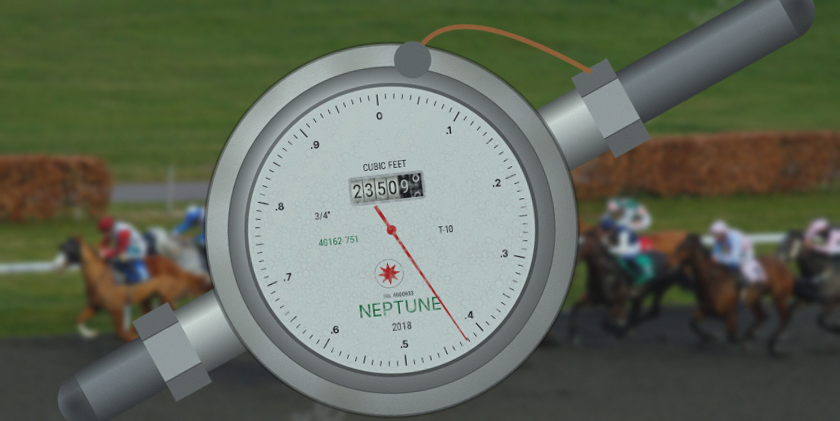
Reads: 235098.42; ft³
